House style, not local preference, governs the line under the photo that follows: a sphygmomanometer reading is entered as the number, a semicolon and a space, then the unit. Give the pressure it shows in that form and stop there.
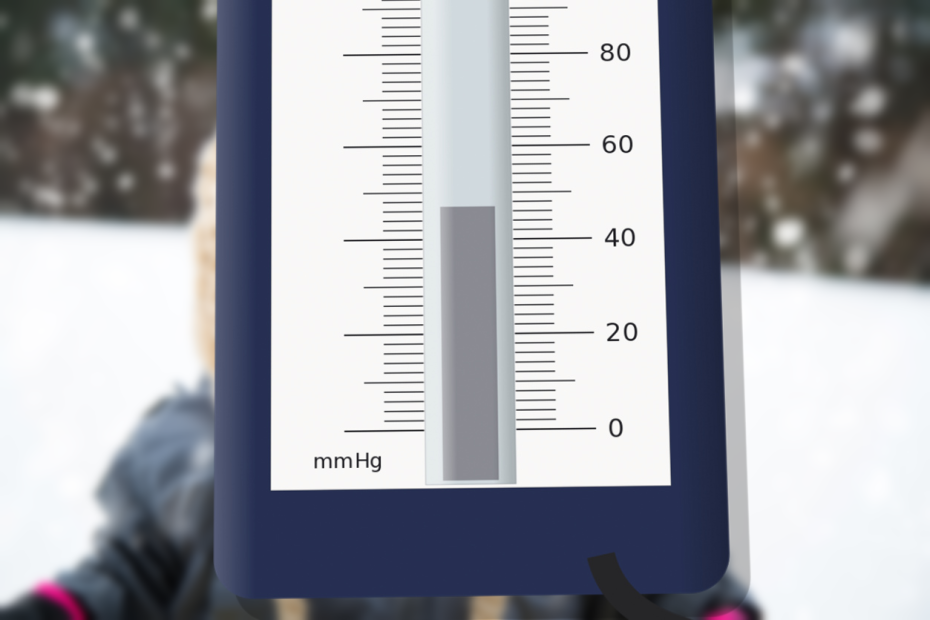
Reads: 47; mmHg
